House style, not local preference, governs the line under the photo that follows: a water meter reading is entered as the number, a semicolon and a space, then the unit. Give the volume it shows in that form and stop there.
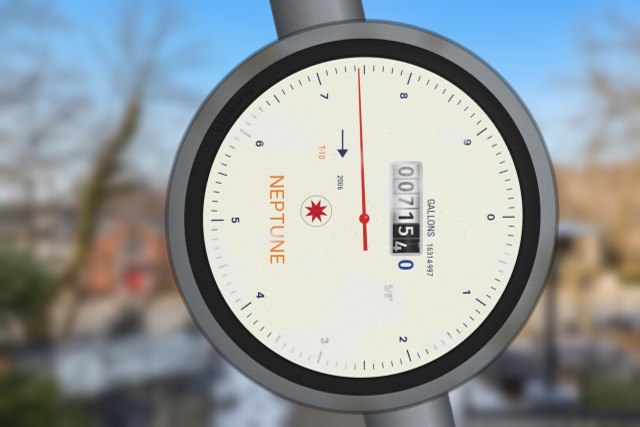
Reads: 71537.4; gal
